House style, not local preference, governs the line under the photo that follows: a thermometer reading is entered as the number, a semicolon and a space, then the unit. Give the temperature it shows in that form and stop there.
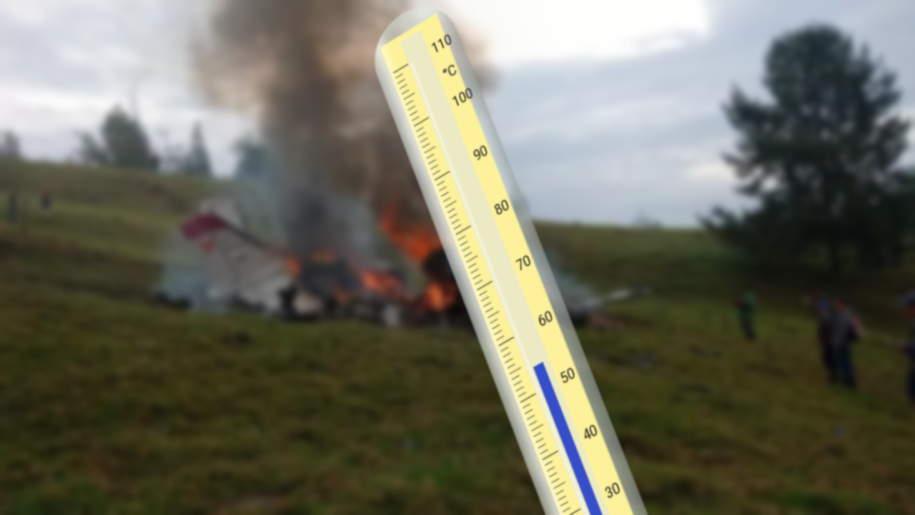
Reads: 54; °C
